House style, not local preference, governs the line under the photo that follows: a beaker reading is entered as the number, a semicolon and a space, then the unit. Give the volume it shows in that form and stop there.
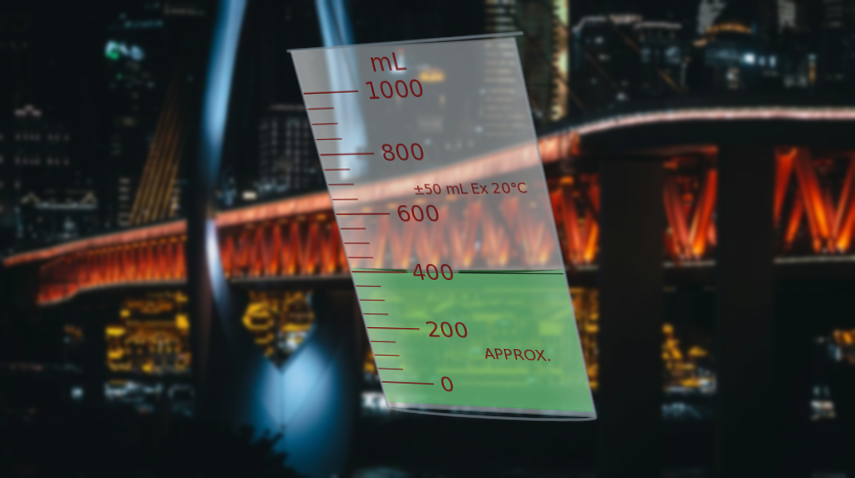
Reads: 400; mL
